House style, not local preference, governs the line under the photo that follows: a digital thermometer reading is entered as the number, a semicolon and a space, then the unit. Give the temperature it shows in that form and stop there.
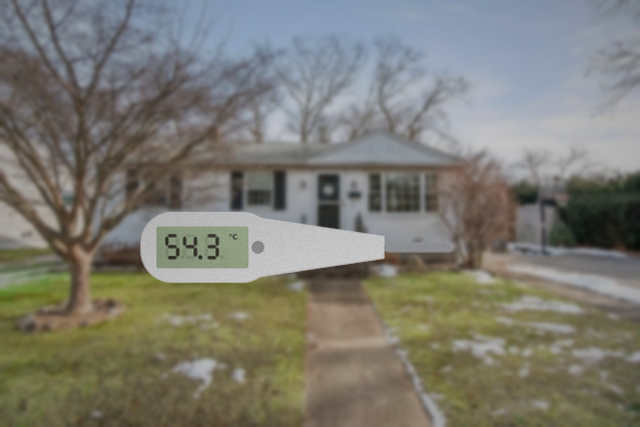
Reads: 54.3; °C
